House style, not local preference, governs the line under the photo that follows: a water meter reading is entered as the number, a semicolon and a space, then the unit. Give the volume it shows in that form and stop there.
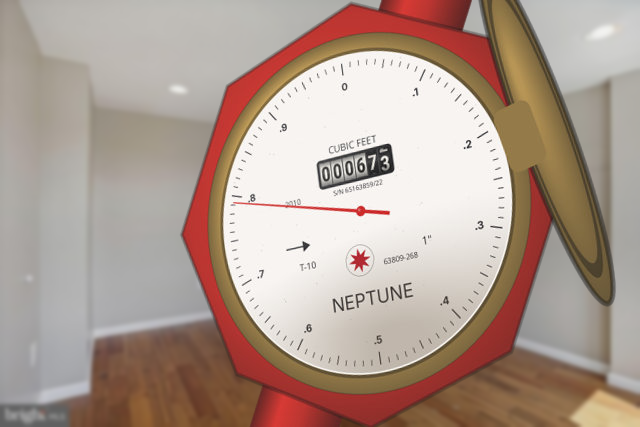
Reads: 672.79; ft³
